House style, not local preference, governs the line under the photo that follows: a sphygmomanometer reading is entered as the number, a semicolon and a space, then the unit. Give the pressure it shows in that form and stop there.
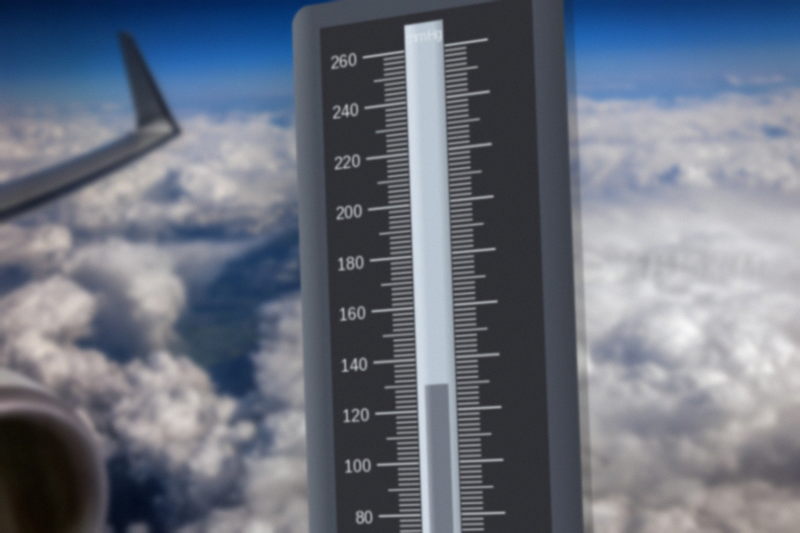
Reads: 130; mmHg
